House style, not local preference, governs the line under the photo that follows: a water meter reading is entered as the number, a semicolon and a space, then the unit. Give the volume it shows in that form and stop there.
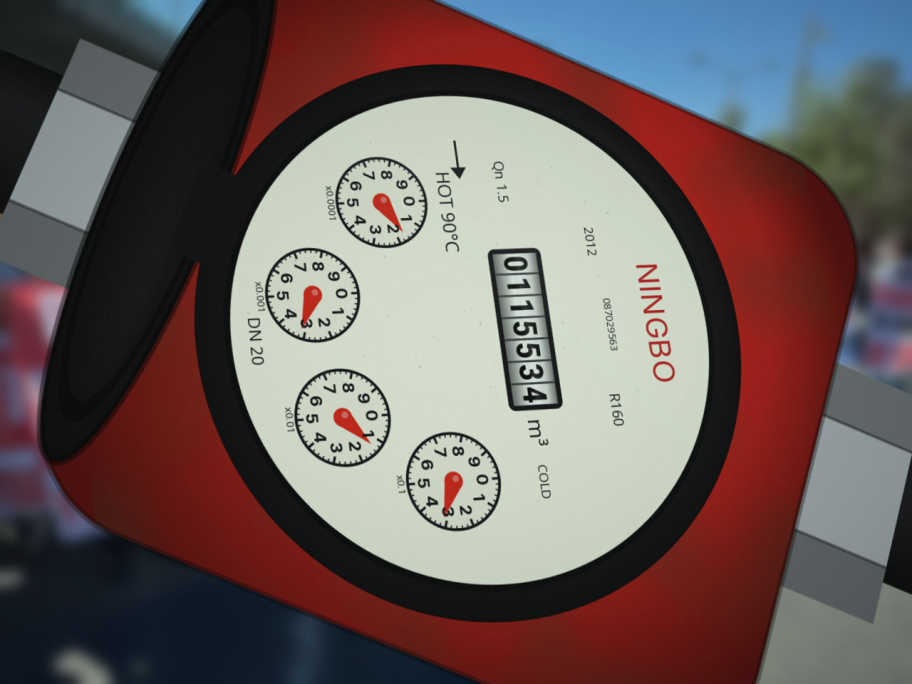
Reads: 115534.3131; m³
